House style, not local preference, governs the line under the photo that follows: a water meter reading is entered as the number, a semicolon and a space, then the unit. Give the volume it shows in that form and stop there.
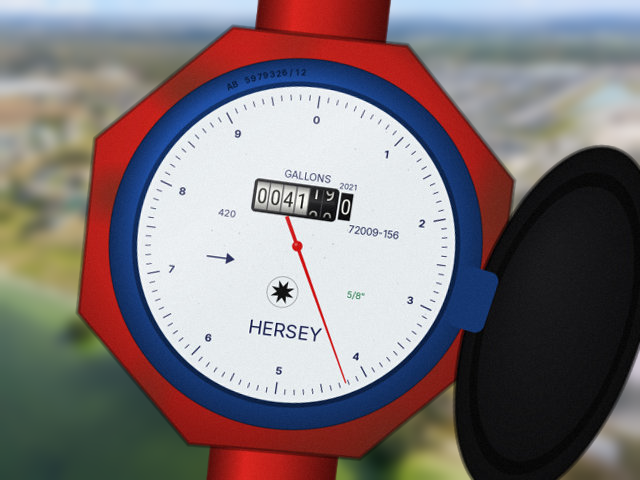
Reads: 41194.2; gal
